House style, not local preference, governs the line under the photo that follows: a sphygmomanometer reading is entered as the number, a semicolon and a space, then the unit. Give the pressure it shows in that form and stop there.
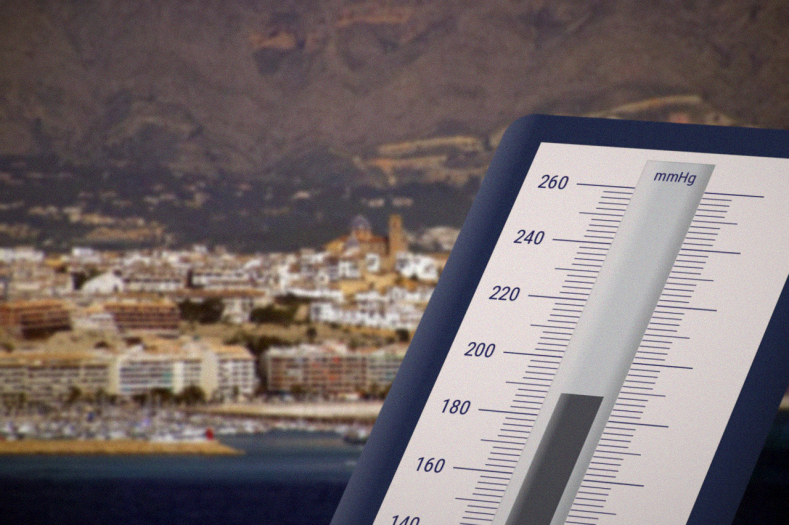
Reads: 188; mmHg
